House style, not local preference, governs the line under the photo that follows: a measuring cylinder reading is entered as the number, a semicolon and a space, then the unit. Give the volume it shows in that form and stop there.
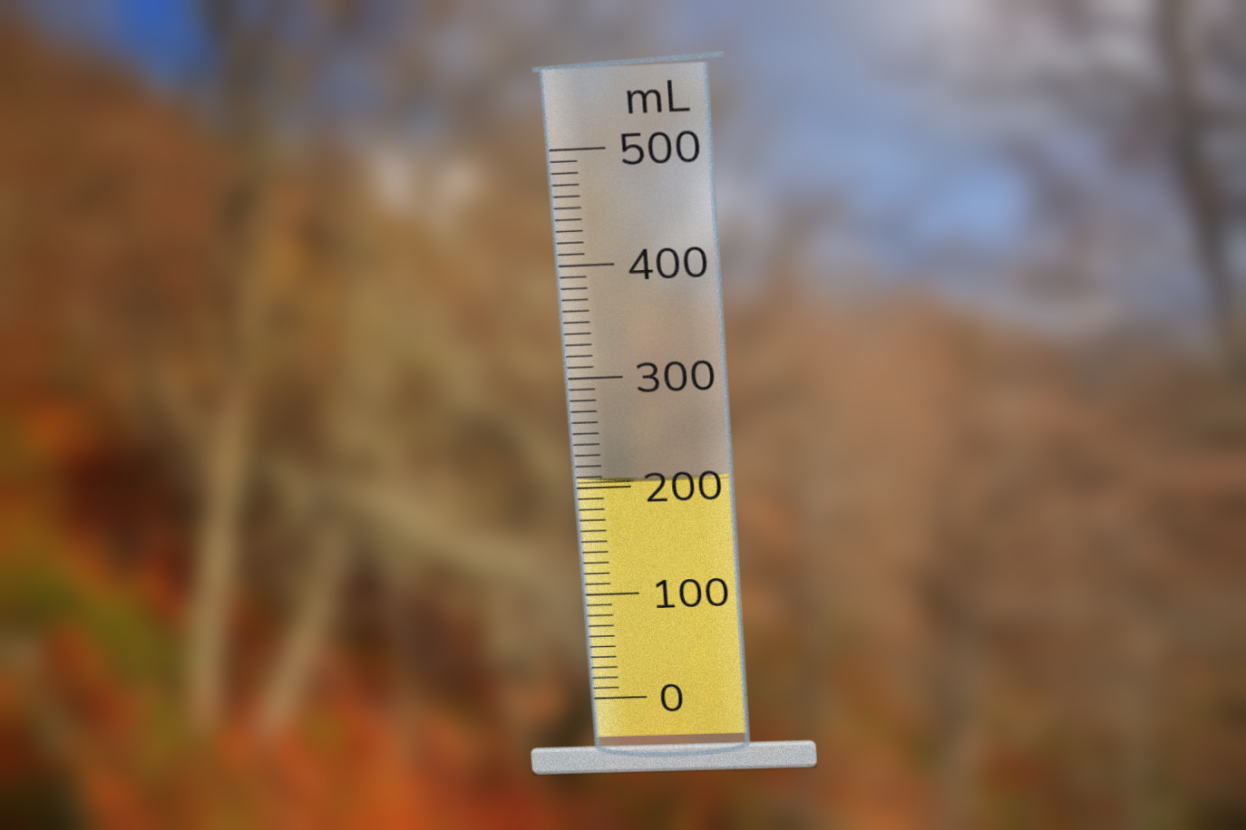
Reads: 205; mL
